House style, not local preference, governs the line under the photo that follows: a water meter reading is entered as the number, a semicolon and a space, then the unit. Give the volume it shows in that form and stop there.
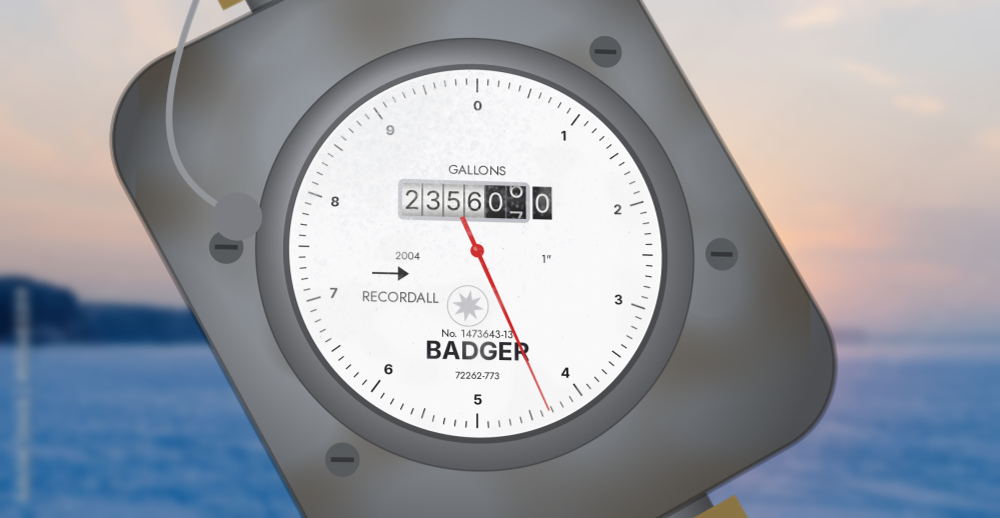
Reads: 2356064.3; gal
